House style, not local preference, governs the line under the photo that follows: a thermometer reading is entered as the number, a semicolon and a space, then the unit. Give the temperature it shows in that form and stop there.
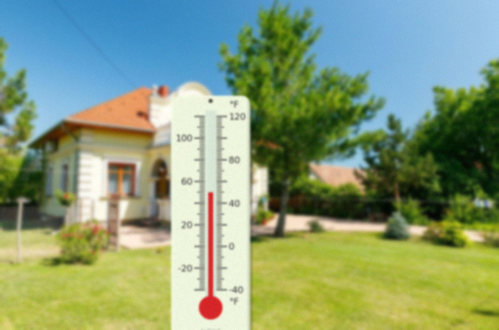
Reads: 50; °F
